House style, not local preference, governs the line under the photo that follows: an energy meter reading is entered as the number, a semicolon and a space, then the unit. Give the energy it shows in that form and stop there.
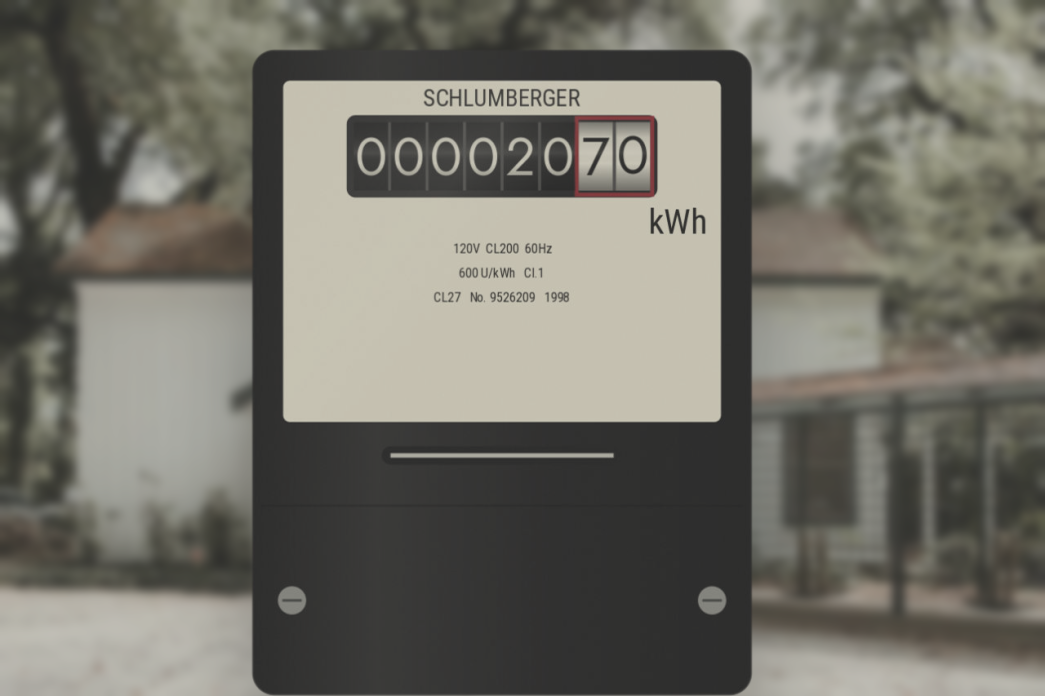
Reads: 20.70; kWh
